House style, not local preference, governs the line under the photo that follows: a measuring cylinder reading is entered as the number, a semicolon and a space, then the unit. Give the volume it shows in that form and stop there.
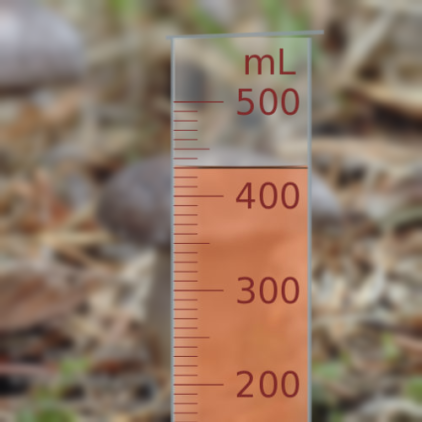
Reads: 430; mL
